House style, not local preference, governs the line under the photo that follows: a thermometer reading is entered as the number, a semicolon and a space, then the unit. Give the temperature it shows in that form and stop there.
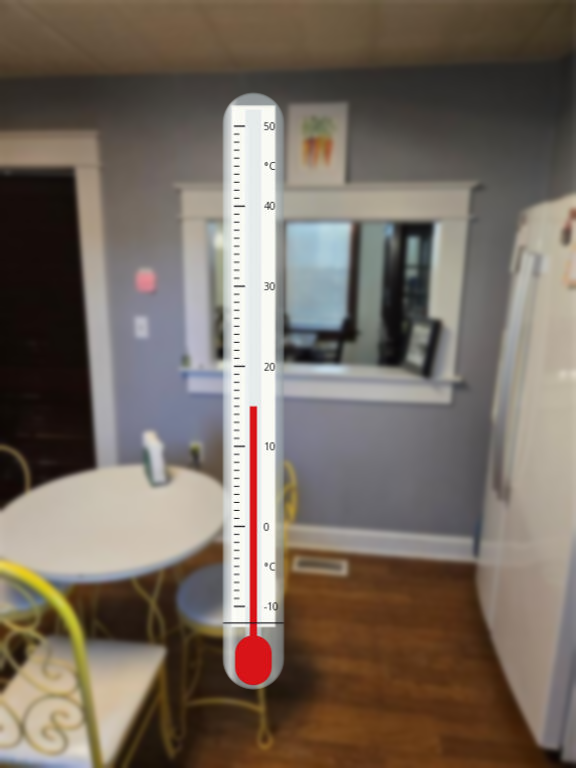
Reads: 15; °C
